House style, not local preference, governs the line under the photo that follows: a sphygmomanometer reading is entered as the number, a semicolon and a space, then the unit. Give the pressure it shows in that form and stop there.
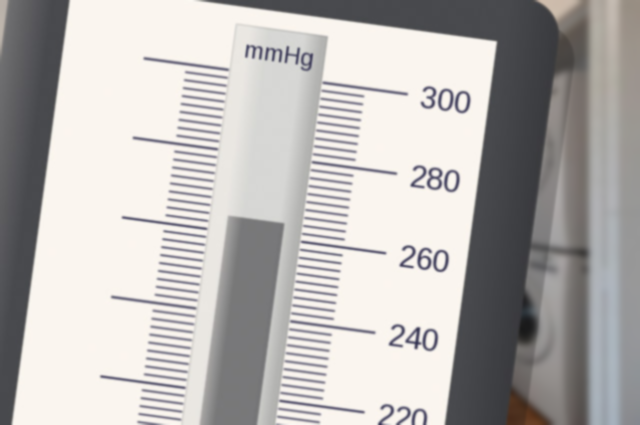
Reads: 264; mmHg
